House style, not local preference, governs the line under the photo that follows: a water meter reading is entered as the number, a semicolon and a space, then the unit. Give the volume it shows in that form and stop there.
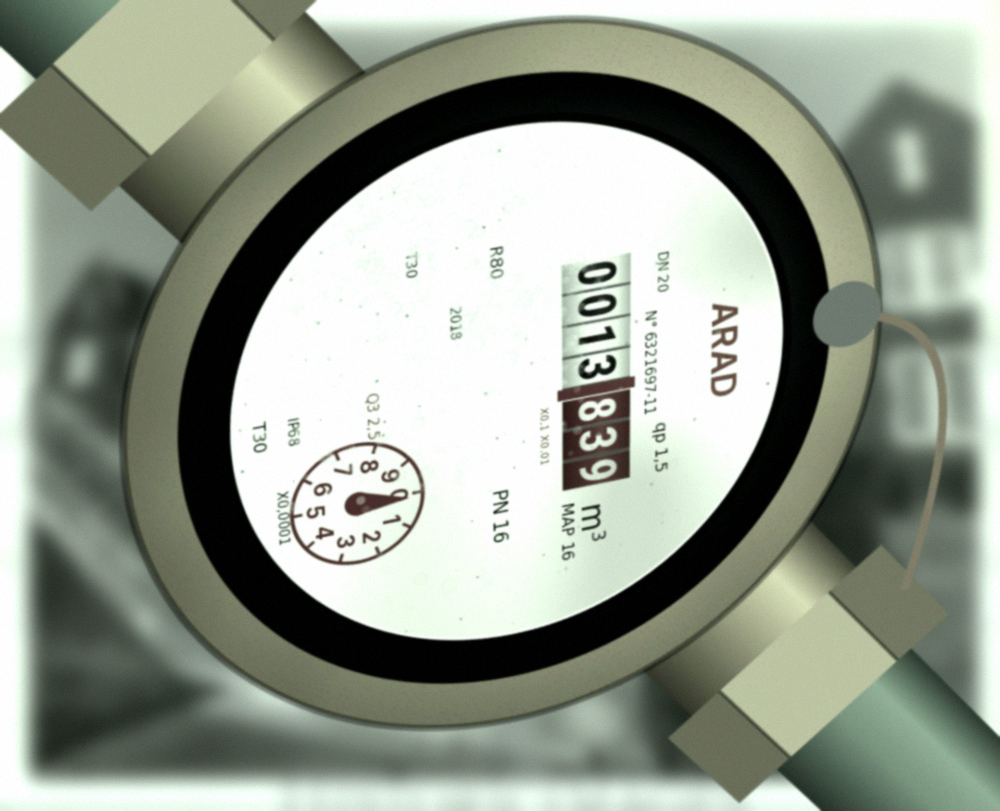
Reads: 13.8390; m³
